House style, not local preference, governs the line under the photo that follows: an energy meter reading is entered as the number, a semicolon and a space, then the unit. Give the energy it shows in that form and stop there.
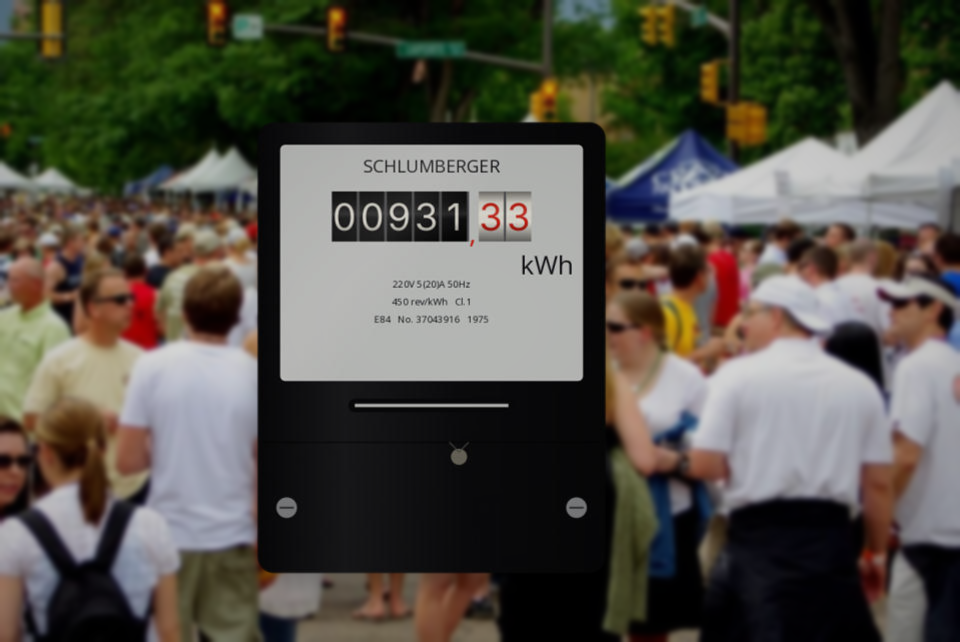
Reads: 931.33; kWh
